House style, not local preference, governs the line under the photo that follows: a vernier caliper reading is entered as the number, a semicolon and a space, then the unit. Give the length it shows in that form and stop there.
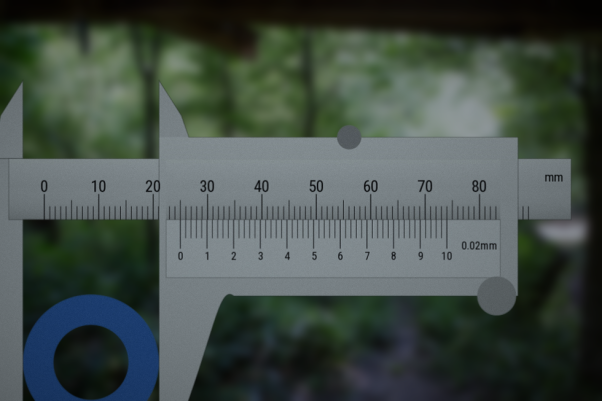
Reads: 25.0; mm
